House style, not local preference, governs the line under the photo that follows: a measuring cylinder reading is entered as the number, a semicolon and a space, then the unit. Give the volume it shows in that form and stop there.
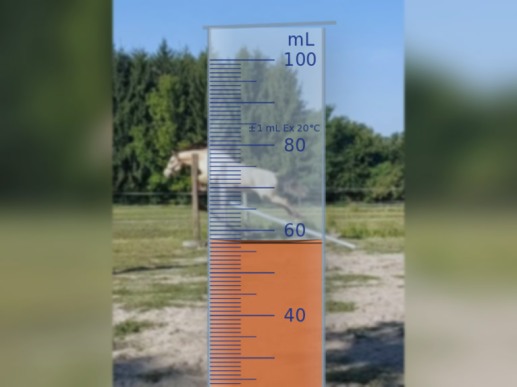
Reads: 57; mL
